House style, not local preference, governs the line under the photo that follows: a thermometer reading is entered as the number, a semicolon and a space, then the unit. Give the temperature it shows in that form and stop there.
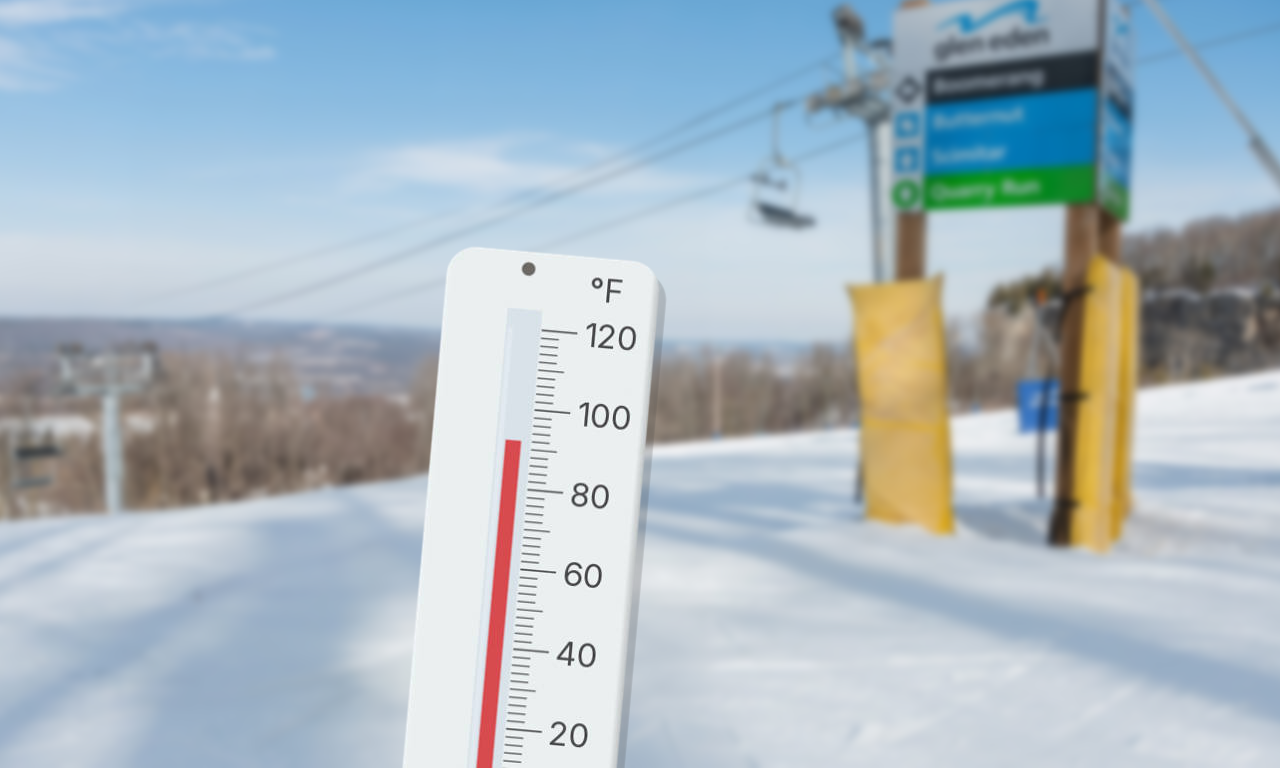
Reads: 92; °F
